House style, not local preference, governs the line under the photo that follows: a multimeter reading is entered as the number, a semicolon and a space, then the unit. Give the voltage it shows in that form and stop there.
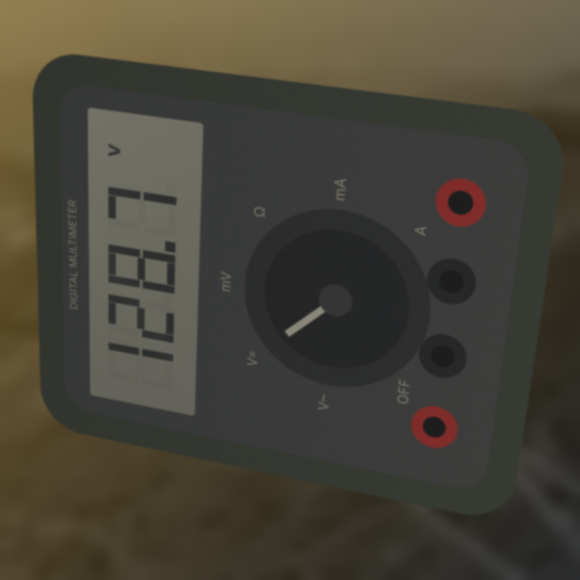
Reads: 128.7; V
